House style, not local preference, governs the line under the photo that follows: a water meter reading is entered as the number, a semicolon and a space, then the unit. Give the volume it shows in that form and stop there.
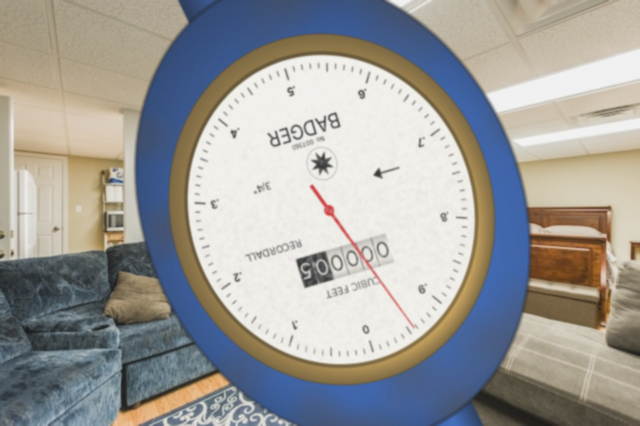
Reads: 4.94; ft³
